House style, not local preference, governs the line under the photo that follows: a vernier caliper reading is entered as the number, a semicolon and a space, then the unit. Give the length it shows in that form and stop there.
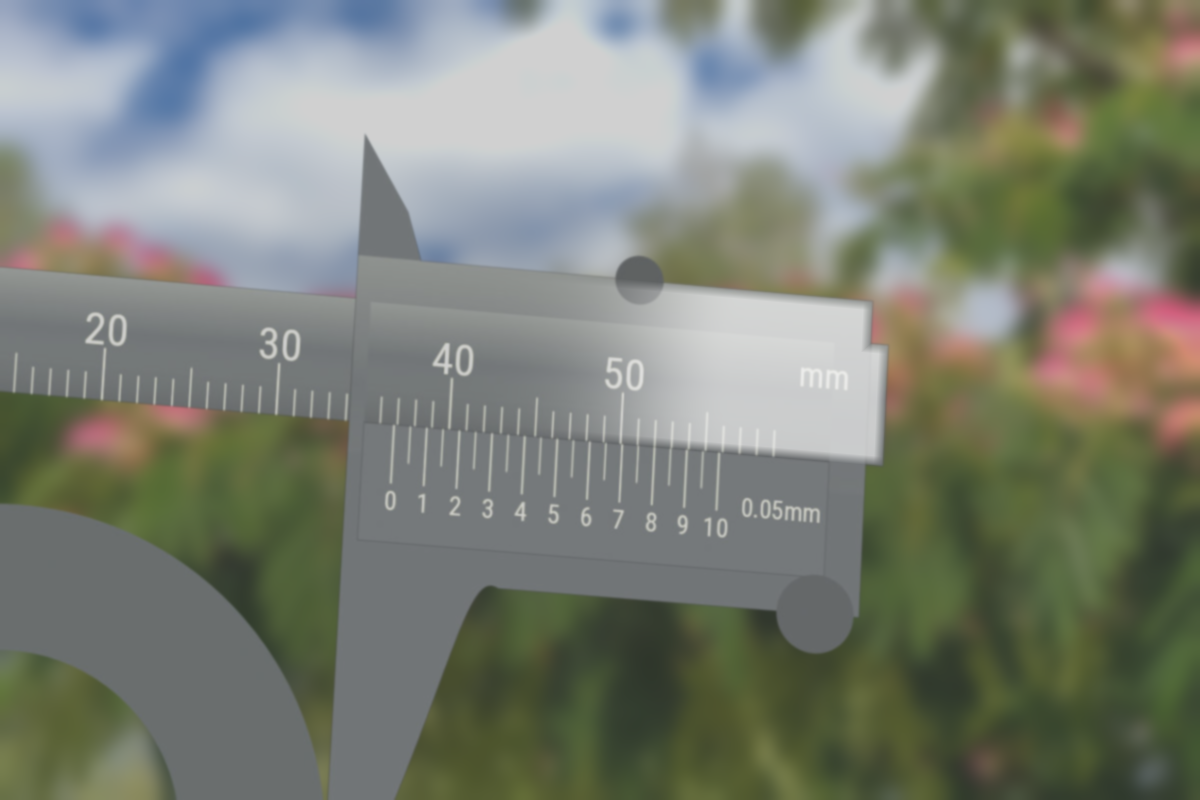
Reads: 36.8; mm
